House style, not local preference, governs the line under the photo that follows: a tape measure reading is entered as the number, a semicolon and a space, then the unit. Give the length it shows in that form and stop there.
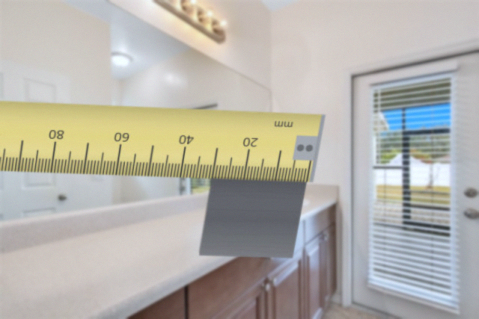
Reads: 30; mm
